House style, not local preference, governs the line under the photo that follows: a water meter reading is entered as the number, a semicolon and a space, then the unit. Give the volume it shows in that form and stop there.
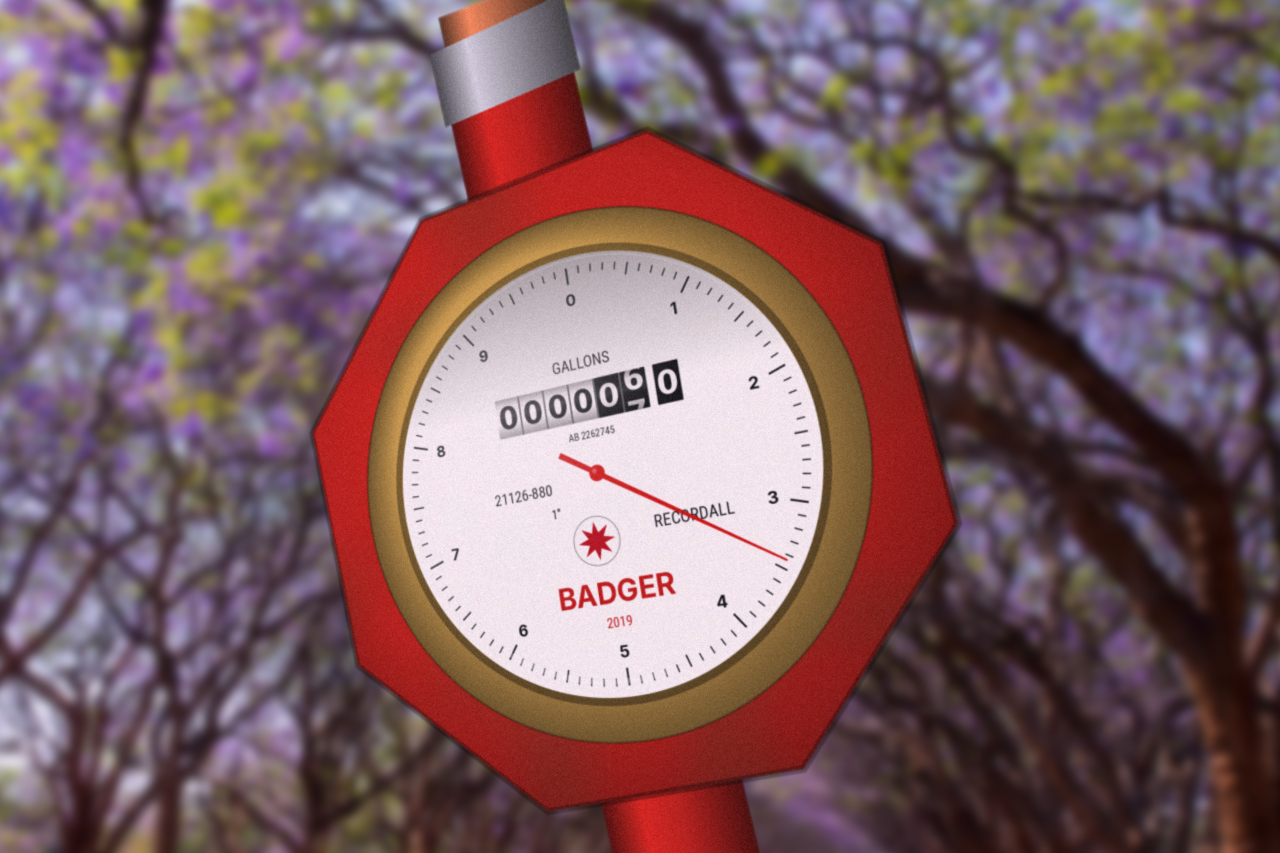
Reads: 63.4; gal
